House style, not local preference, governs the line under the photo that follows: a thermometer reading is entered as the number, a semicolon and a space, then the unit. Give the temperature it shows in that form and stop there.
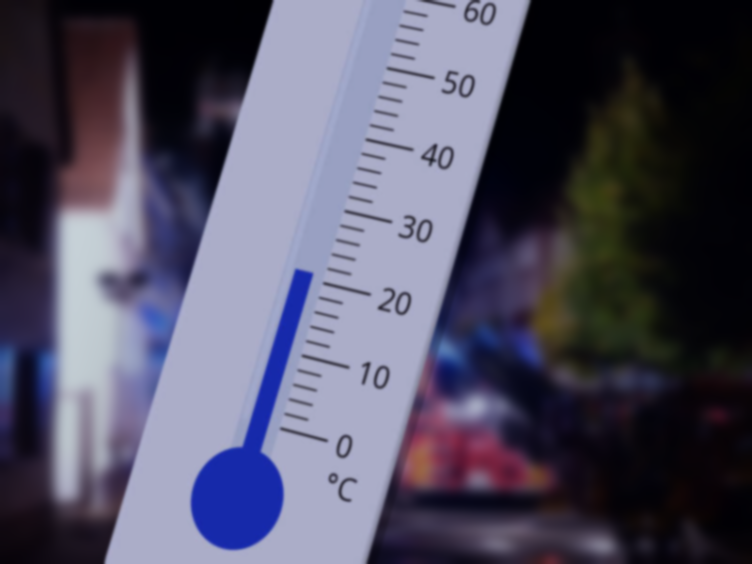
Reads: 21; °C
